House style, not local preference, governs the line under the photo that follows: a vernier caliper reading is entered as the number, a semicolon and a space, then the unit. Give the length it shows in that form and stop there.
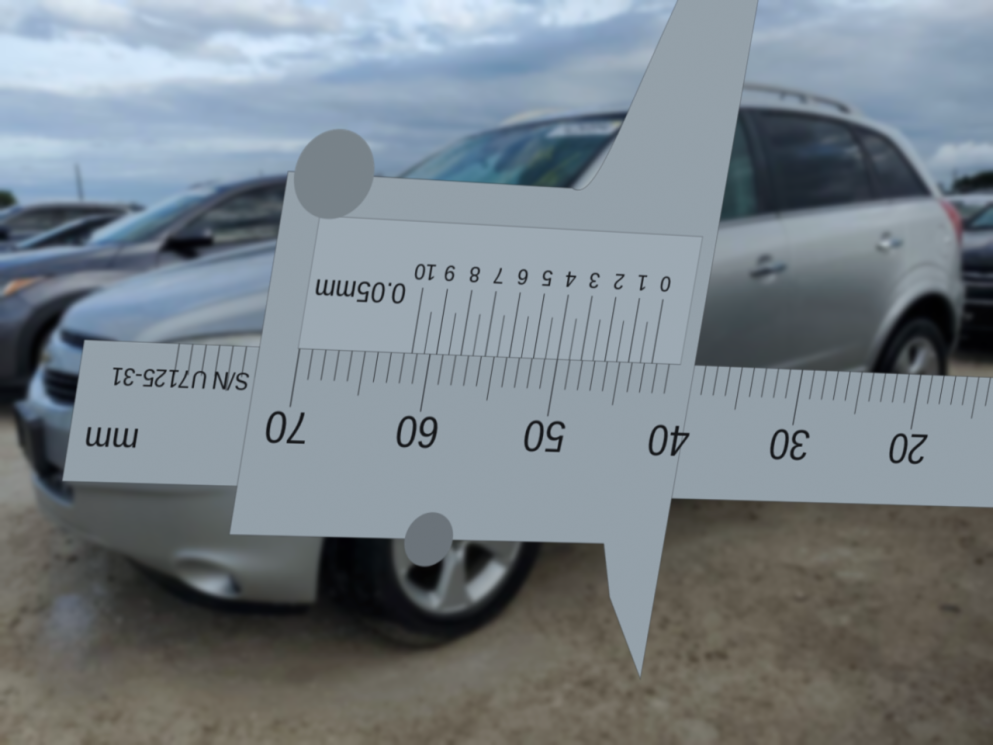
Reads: 42.4; mm
